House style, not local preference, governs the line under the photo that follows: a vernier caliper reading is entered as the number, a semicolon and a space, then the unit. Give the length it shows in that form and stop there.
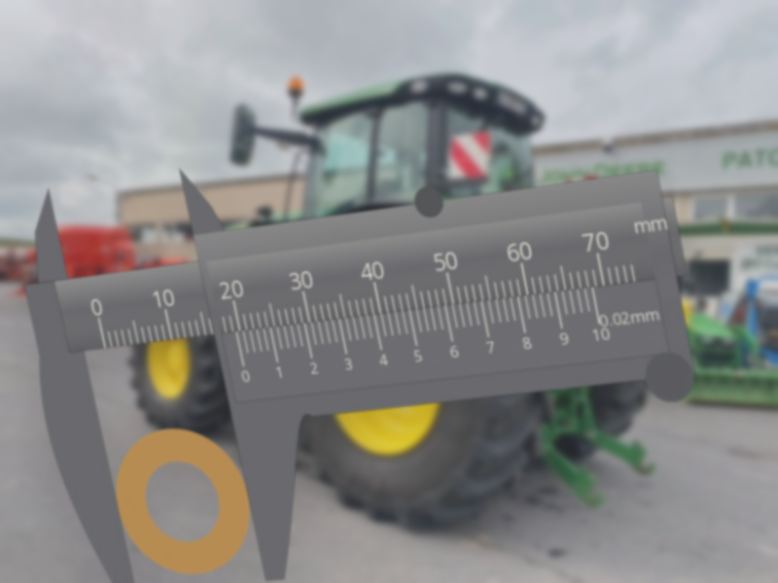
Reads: 19.5; mm
